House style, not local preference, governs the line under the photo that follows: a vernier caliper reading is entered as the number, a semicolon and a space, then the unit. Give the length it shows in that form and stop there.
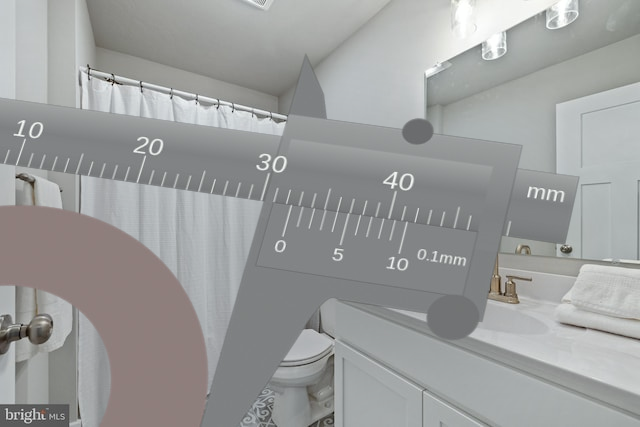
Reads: 32.4; mm
